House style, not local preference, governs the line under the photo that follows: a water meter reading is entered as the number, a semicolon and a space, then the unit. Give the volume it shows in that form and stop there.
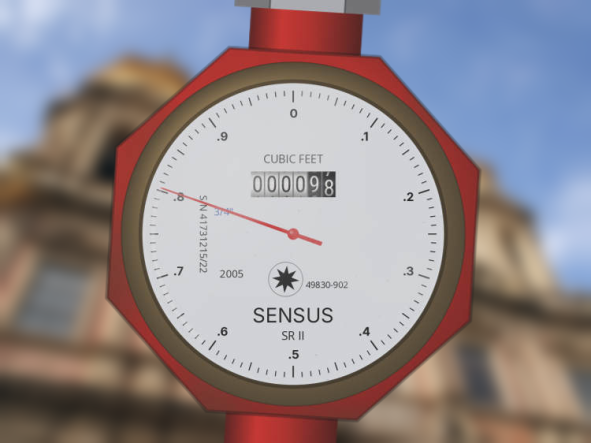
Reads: 97.80; ft³
